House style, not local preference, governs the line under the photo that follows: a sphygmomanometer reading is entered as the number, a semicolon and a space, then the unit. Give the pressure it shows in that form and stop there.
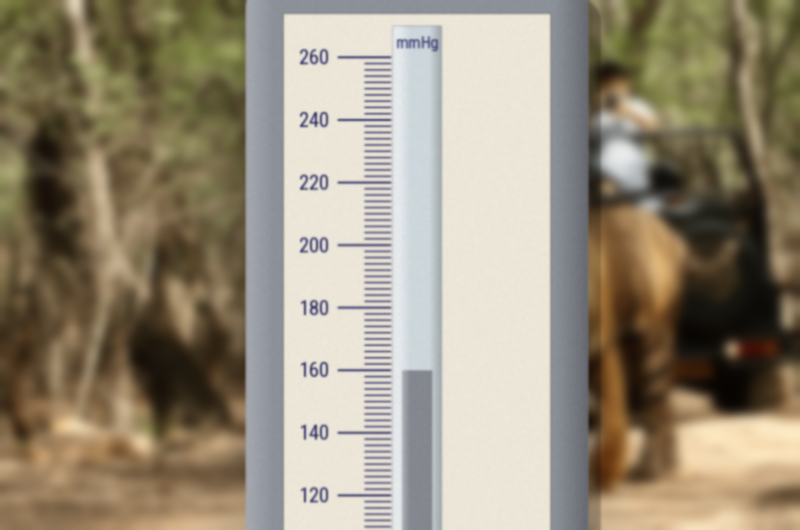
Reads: 160; mmHg
